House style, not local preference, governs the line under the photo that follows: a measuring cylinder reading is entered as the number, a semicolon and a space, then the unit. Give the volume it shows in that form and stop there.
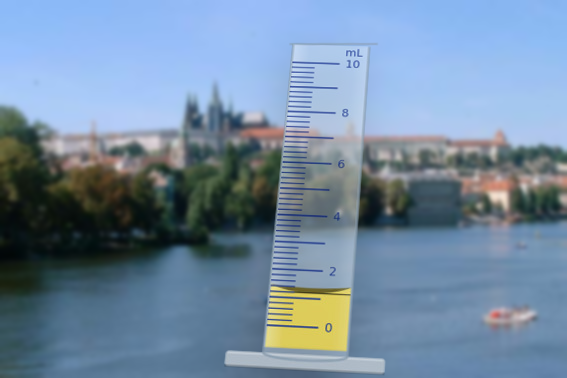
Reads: 1.2; mL
